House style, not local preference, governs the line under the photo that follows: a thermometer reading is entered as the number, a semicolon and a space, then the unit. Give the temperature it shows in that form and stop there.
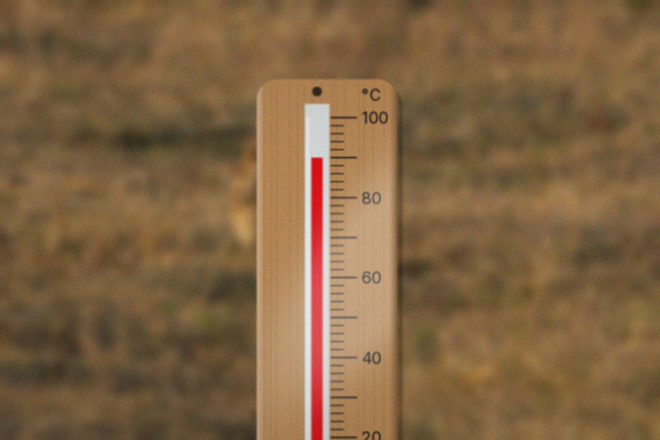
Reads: 90; °C
